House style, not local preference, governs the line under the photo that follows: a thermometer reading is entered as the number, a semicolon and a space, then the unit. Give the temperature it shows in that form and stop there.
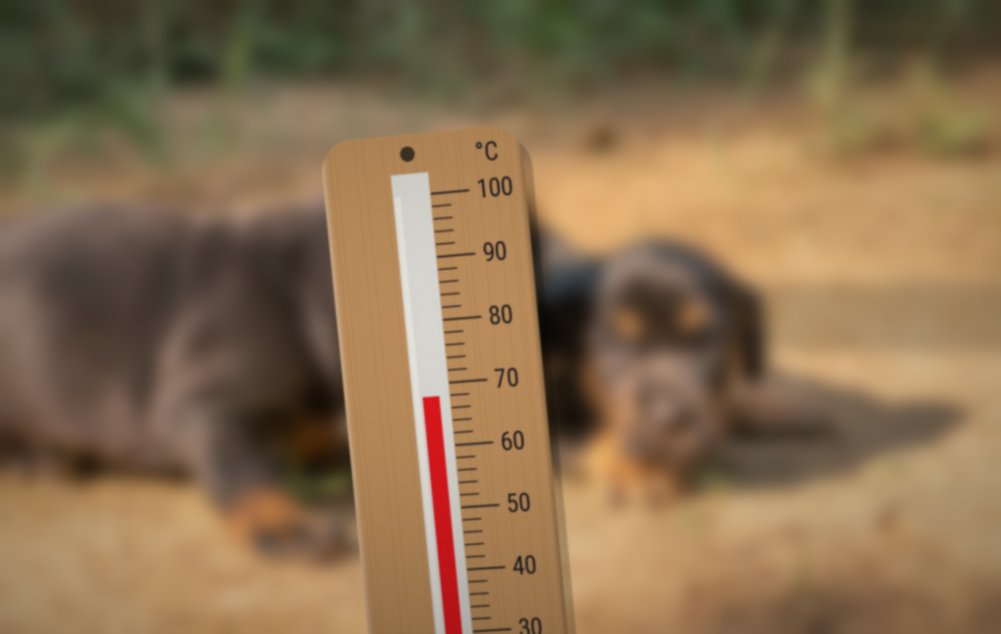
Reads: 68; °C
